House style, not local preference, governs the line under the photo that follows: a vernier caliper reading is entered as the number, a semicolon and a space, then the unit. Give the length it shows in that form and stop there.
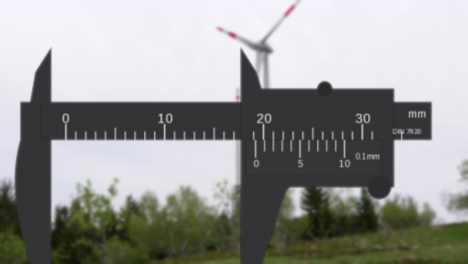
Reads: 19.2; mm
